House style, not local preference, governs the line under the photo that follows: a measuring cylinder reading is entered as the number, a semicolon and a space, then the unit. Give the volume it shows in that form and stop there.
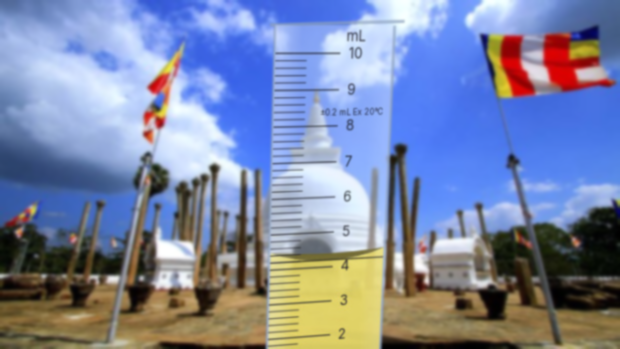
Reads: 4.2; mL
